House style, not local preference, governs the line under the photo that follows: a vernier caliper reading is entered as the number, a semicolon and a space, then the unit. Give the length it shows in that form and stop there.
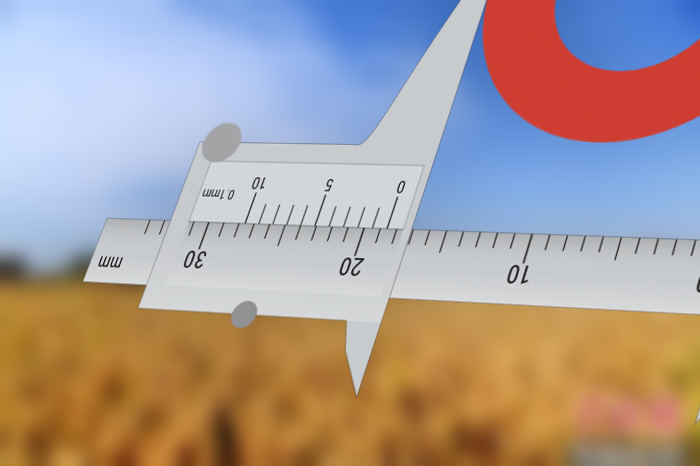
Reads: 18.6; mm
